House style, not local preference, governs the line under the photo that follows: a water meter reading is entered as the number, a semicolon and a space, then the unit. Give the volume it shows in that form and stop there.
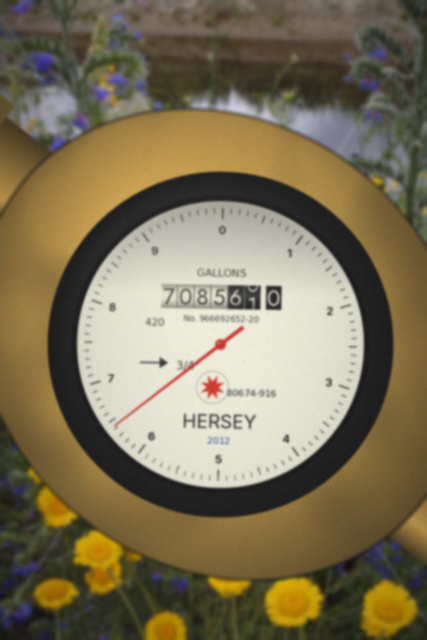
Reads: 7085606.4; gal
